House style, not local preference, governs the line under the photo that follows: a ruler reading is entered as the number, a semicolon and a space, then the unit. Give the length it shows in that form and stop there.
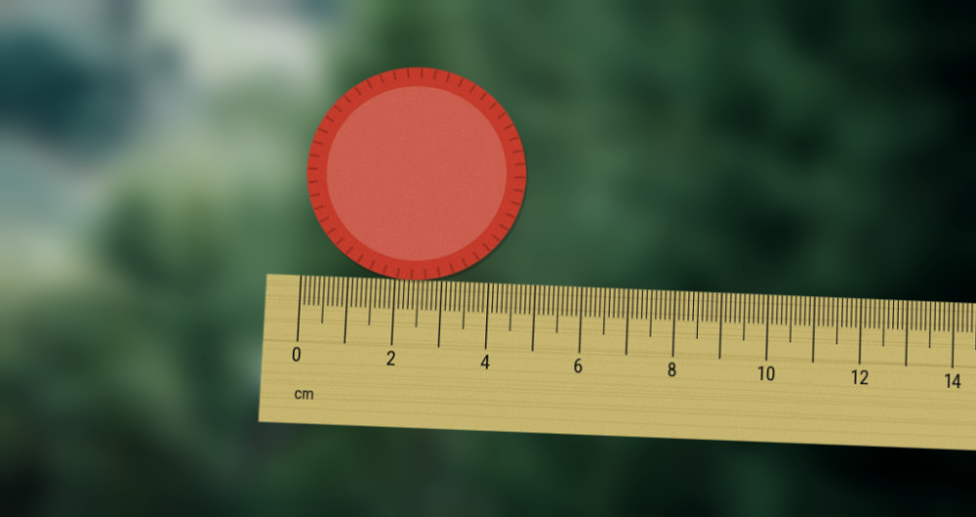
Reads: 4.7; cm
